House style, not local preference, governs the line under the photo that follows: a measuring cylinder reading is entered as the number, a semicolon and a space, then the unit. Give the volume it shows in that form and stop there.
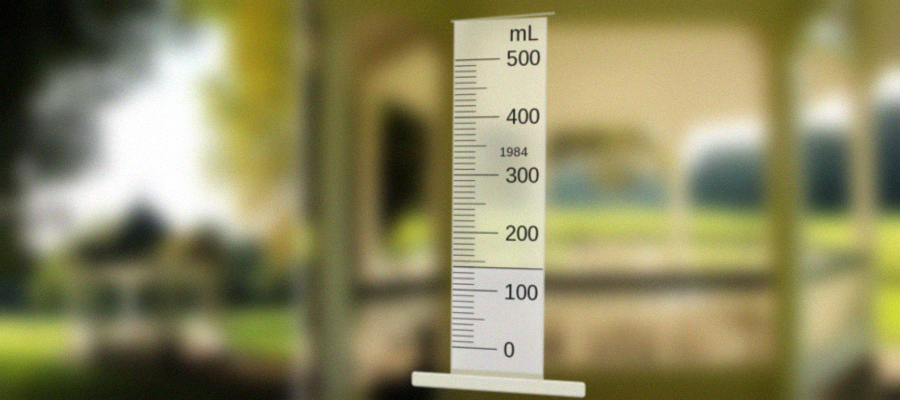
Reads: 140; mL
